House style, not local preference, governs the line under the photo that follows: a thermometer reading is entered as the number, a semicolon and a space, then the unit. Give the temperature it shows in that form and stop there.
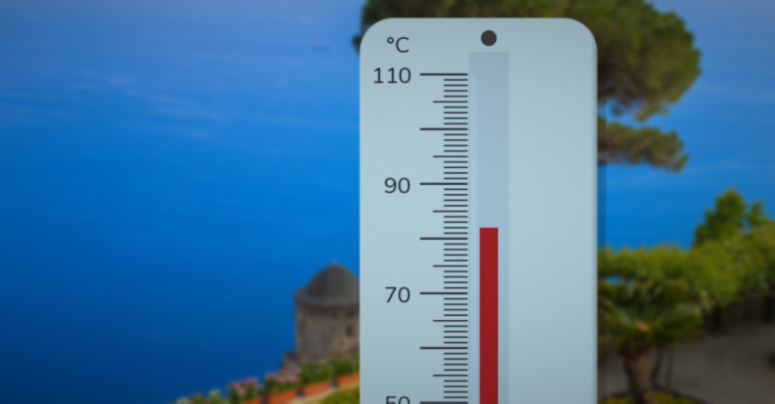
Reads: 82; °C
